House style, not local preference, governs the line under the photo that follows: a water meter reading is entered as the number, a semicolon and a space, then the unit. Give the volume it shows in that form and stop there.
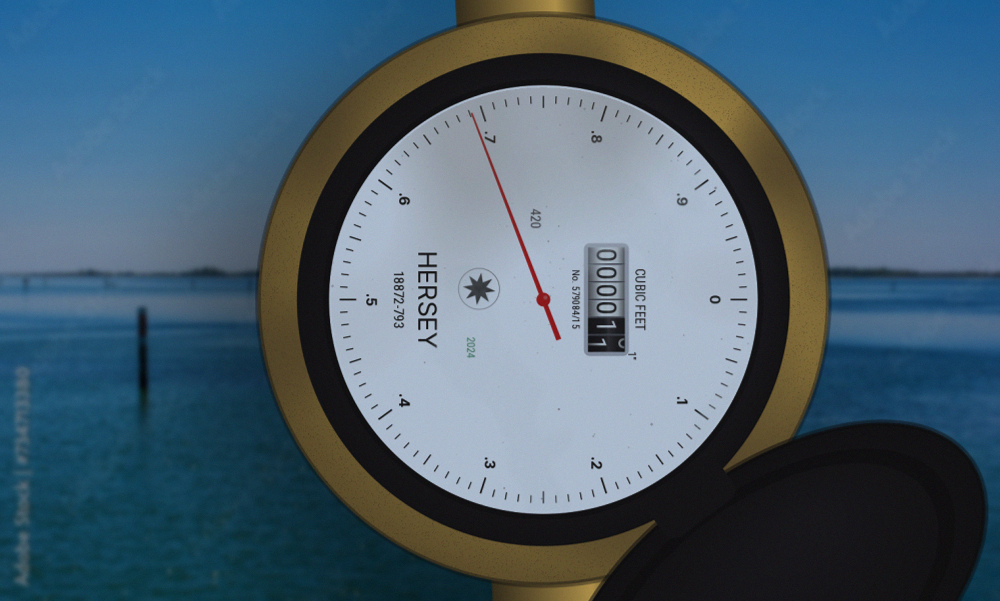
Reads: 10.69; ft³
